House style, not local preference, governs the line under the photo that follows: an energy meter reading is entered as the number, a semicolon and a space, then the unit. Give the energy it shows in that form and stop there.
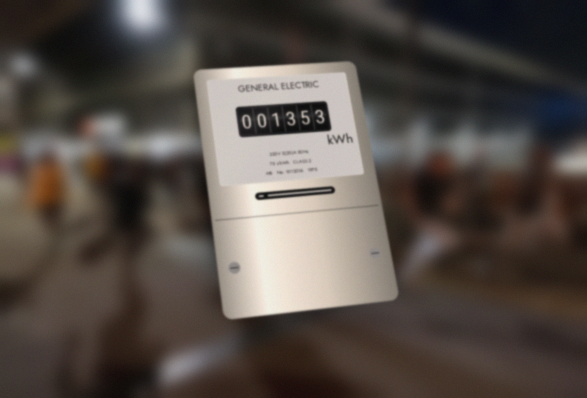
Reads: 1353; kWh
